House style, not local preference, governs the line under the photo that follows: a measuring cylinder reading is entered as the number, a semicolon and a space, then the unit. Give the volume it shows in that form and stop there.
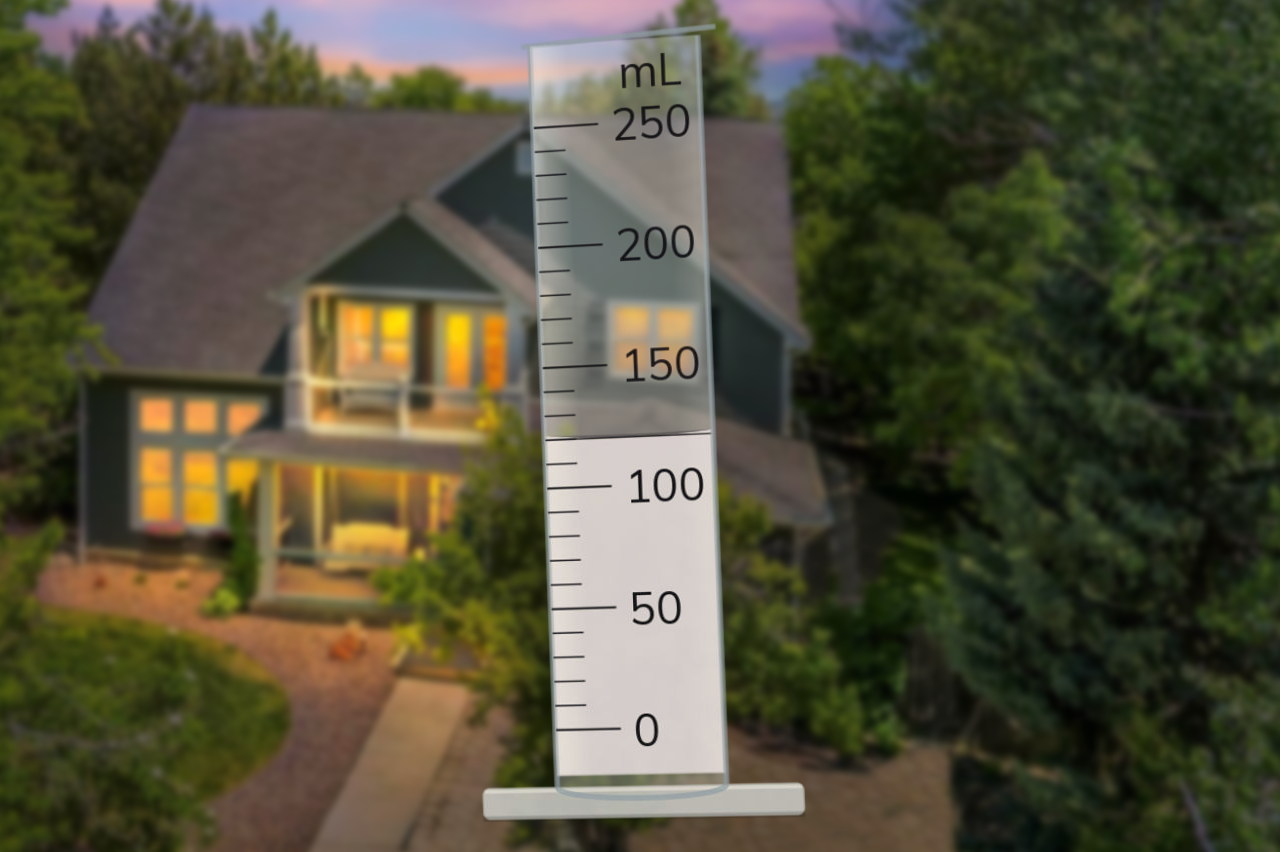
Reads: 120; mL
